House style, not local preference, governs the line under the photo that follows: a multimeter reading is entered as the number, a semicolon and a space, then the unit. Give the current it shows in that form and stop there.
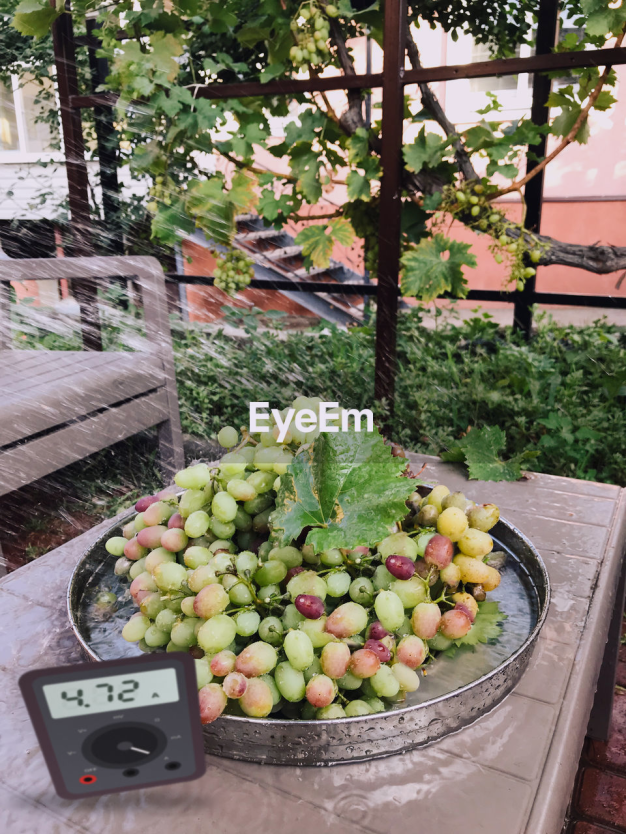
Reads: 4.72; A
